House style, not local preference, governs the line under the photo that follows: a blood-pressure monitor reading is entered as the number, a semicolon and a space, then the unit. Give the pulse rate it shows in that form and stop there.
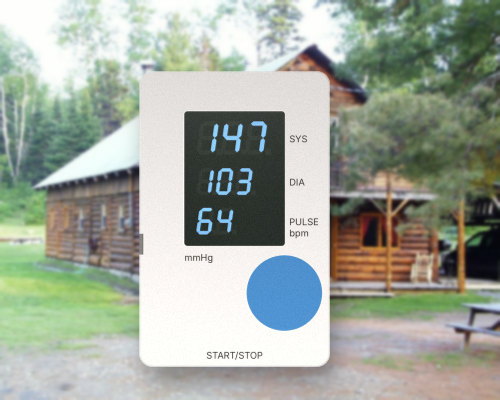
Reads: 64; bpm
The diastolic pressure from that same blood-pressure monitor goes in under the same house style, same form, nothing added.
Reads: 103; mmHg
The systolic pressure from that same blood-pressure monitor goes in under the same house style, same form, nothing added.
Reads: 147; mmHg
